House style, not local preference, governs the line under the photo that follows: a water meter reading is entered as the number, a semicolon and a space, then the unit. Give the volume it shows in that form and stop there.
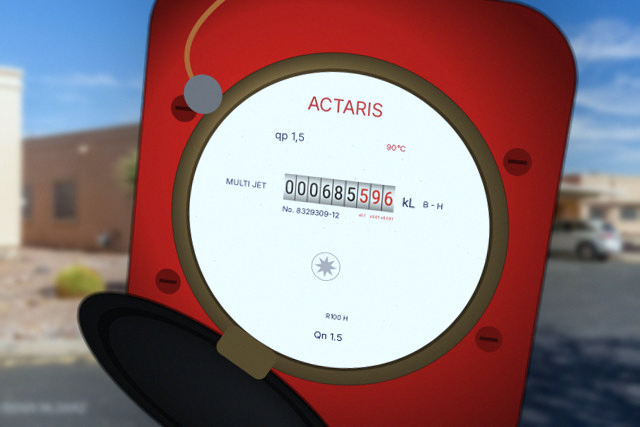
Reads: 685.596; kL
